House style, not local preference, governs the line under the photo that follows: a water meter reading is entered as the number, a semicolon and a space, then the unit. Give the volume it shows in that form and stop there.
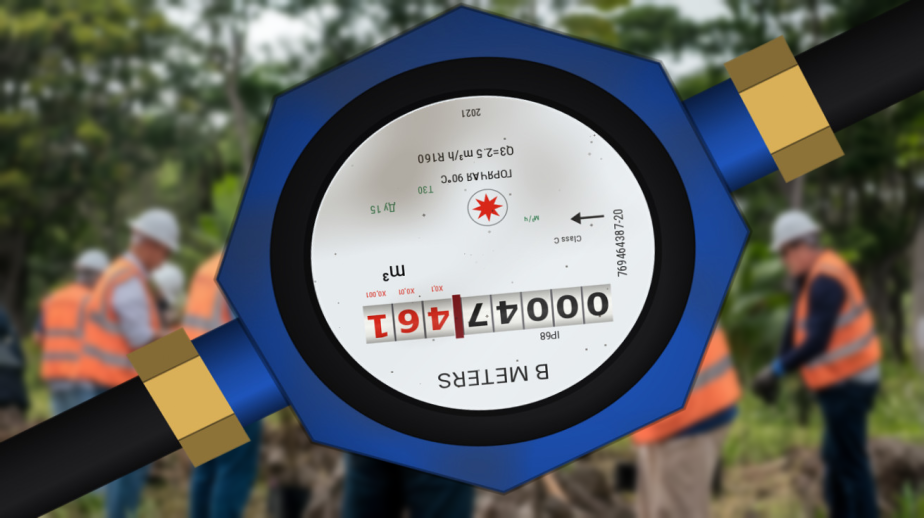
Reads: 47.461; m³
